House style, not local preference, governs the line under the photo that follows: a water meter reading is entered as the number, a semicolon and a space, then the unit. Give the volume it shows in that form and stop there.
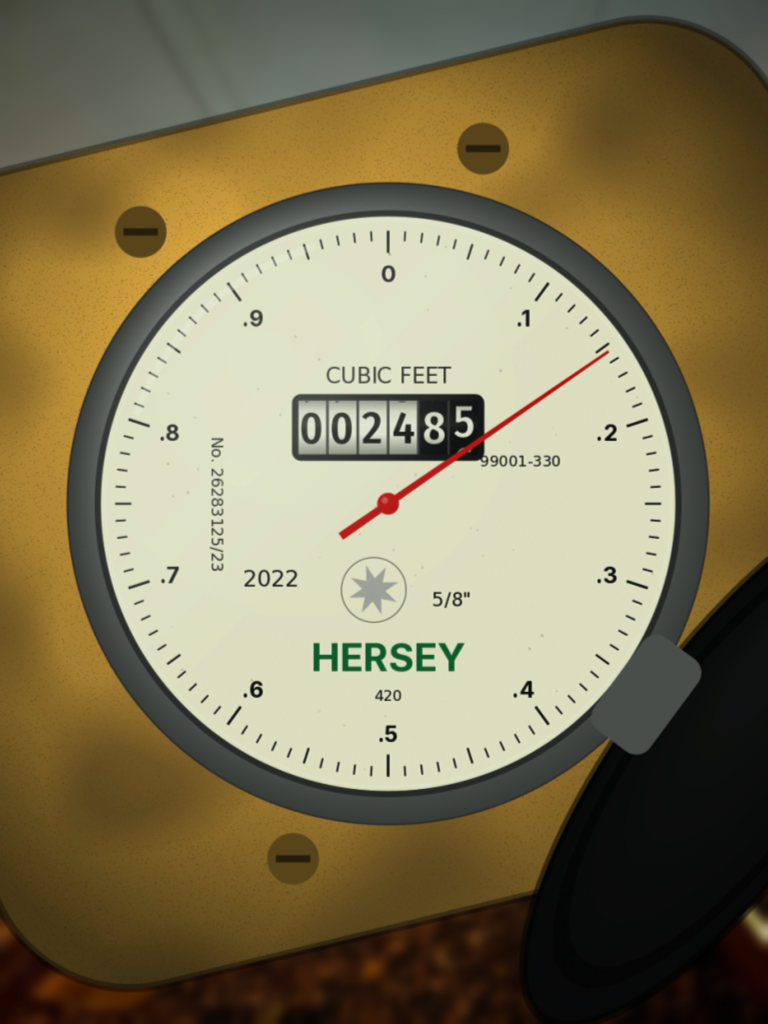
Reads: 2485.15; ft³
